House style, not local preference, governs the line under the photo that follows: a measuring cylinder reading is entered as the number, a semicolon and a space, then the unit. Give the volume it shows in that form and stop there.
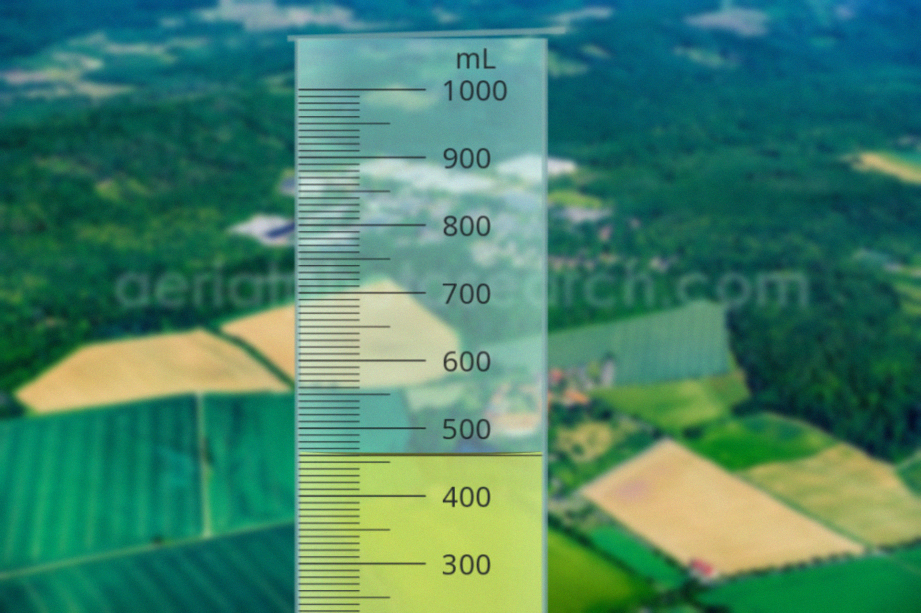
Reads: 460; mL
